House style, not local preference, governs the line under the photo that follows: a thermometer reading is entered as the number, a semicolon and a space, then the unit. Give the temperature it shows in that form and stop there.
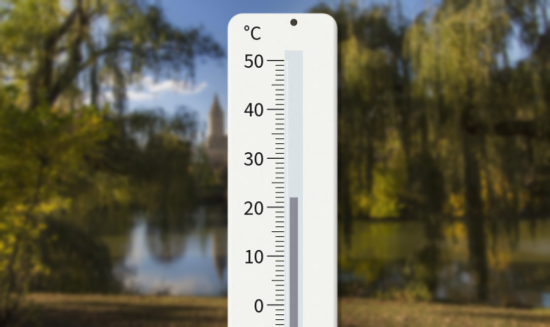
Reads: 22; °C
